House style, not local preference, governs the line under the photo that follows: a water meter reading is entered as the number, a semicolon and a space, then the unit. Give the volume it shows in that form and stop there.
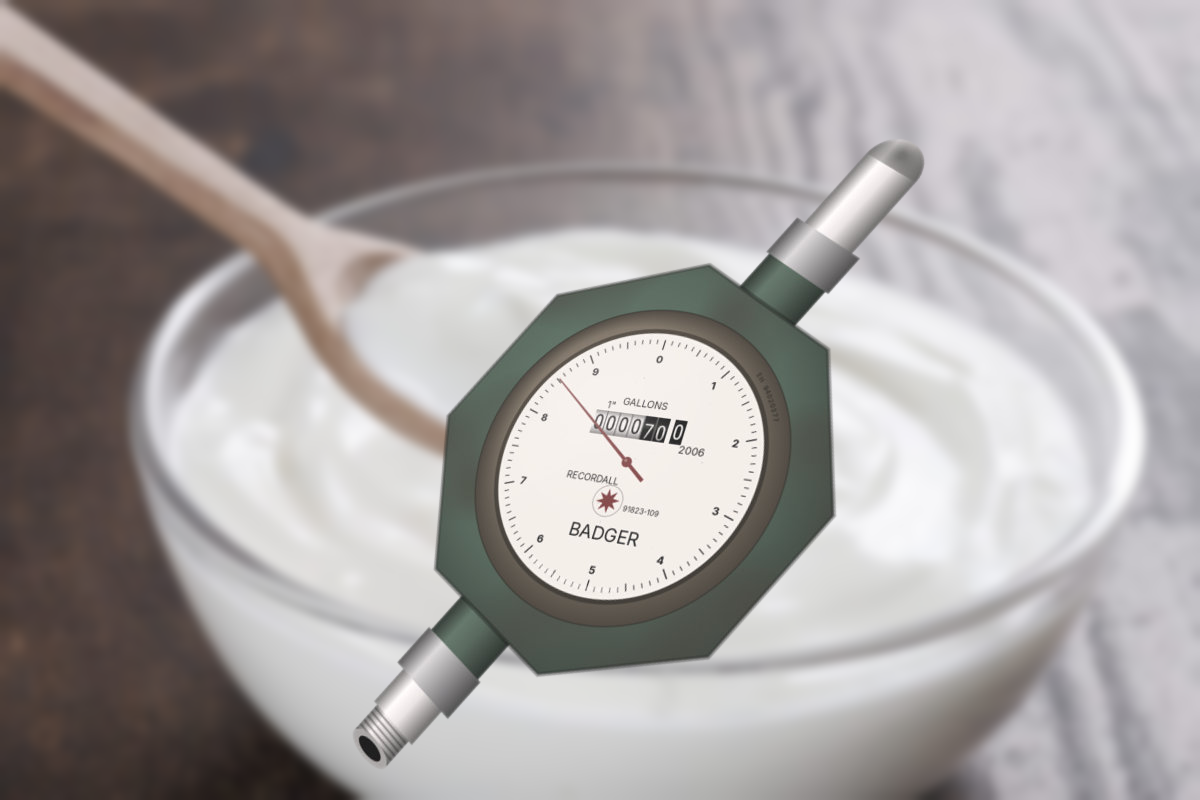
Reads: 698.5; gal
